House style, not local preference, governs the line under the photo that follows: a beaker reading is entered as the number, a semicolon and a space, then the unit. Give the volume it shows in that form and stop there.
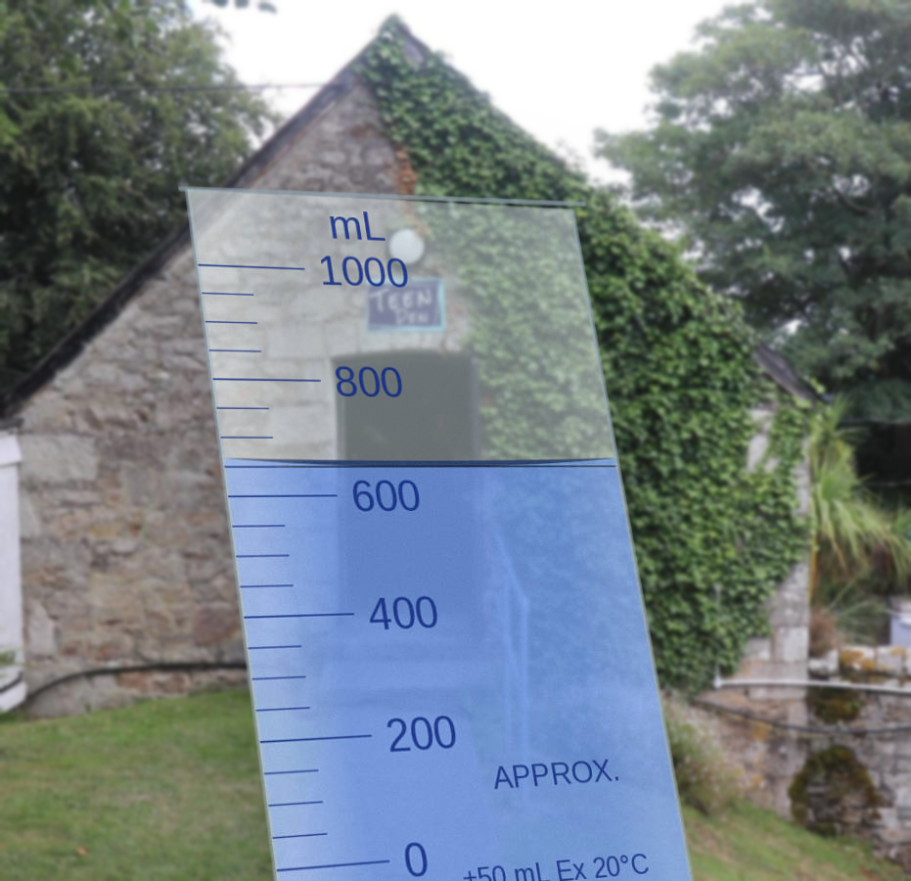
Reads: 650; mL
